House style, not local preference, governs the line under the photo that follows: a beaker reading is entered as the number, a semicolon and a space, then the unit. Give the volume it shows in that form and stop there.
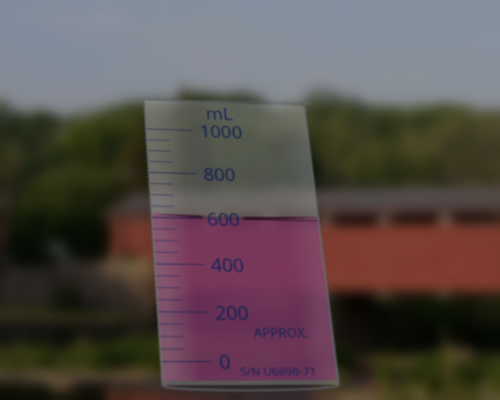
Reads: 600; mL
